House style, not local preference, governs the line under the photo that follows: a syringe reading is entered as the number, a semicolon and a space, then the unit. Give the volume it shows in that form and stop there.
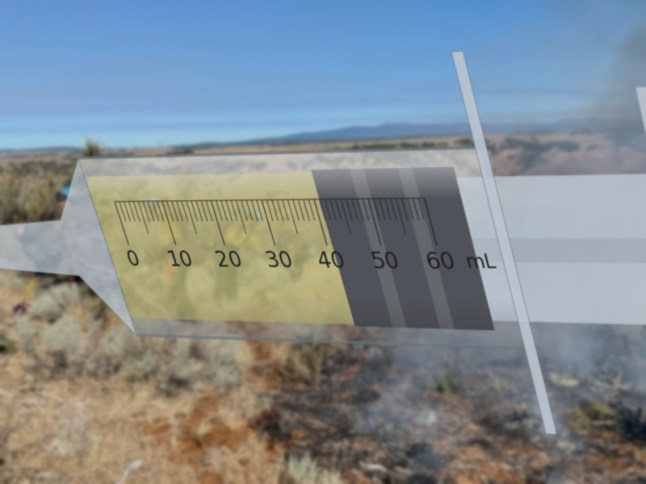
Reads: 41; mL
